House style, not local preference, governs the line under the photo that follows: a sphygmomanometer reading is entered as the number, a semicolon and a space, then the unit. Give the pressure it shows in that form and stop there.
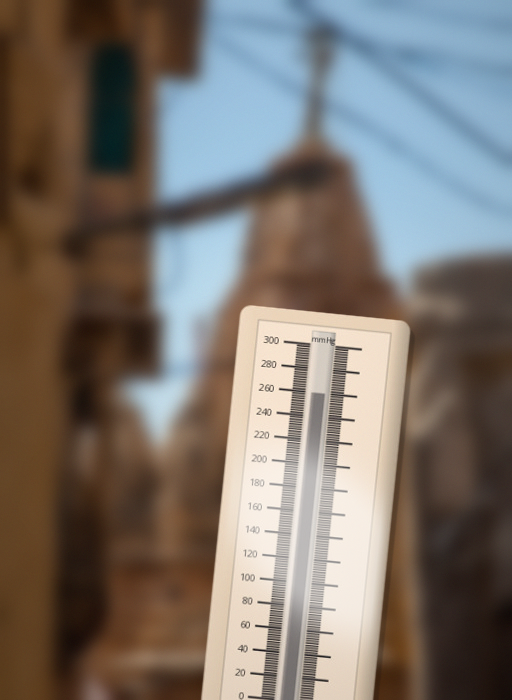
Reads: 260; mmHg
